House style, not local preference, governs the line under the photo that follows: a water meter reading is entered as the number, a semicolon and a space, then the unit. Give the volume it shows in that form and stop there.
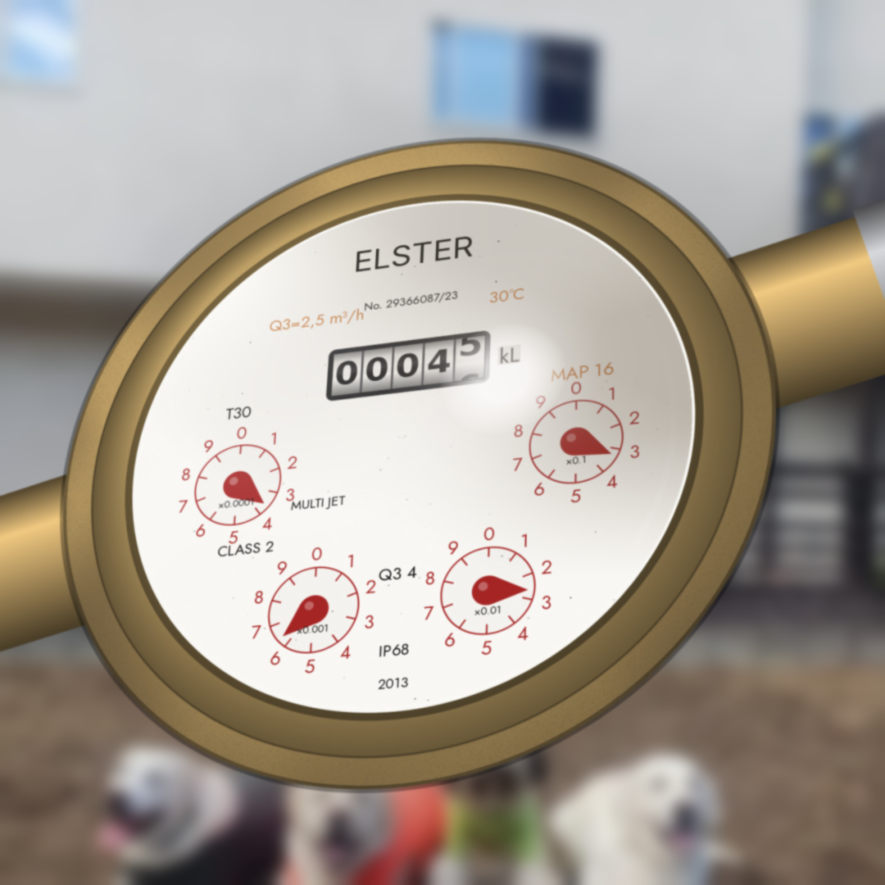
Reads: 45.3263; kL
